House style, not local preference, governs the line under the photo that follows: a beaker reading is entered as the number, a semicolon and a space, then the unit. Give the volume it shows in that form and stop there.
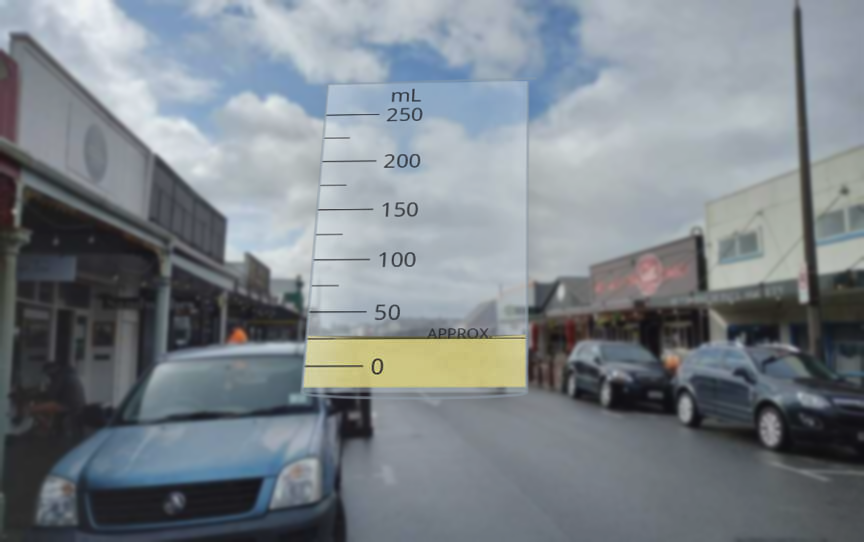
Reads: 25; mL
